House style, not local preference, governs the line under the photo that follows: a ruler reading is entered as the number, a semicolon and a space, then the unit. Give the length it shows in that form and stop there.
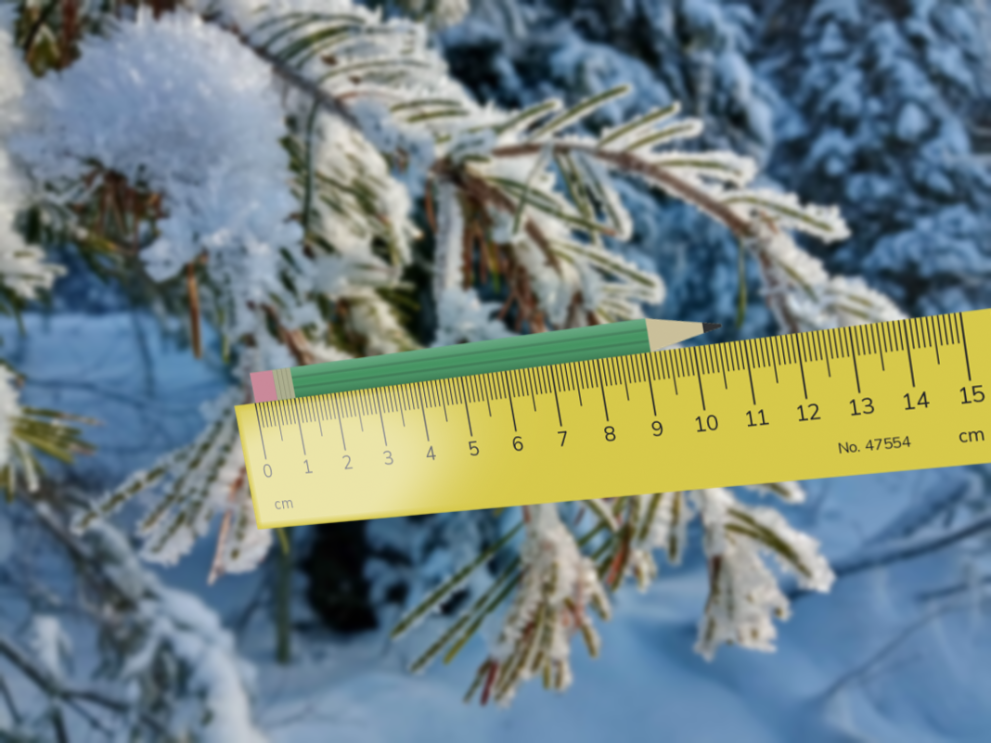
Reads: 10.6; cm
